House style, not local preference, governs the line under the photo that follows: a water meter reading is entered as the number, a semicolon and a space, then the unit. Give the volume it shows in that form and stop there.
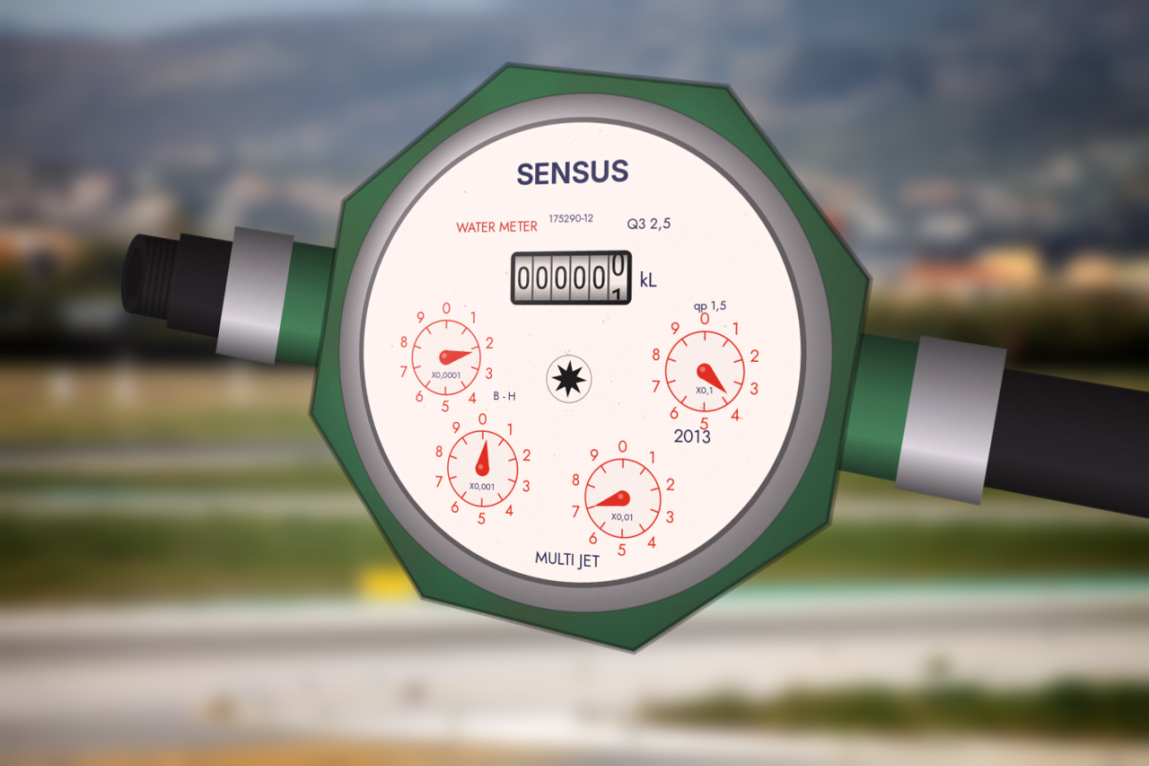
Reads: 0.3702; kL
